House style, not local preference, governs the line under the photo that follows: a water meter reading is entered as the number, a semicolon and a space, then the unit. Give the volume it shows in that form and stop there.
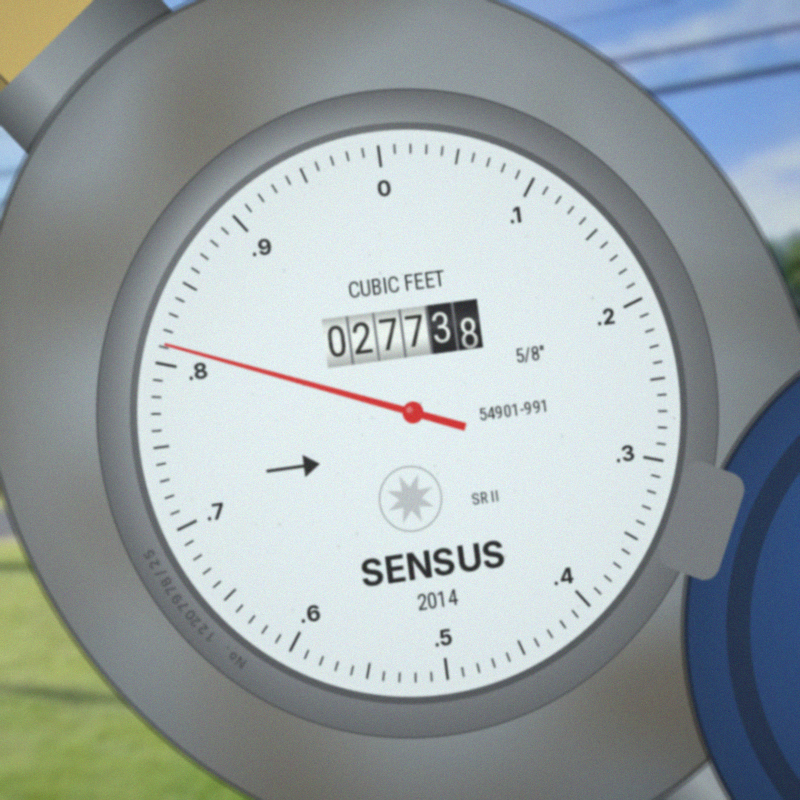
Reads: 27737.81; ft³
